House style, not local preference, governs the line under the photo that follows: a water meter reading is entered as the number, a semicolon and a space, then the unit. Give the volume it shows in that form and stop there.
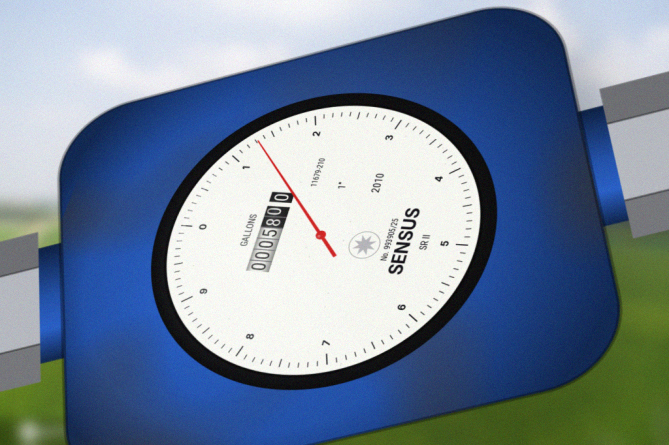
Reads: 5801.3; gal
